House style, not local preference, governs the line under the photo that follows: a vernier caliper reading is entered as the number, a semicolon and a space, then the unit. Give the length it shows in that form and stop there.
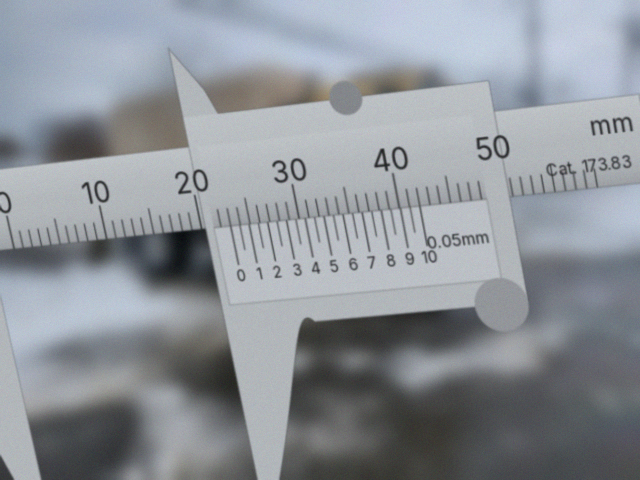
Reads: 23.0; mm
